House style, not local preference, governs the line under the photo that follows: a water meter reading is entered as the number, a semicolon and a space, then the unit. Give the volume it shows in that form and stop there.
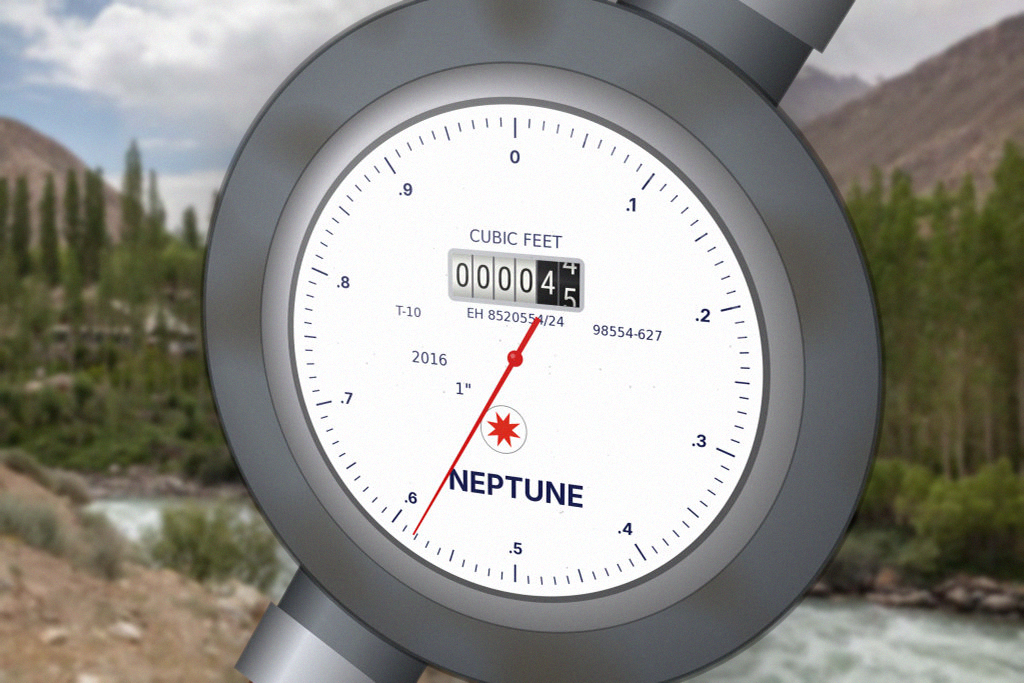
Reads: 44.58; ft³
